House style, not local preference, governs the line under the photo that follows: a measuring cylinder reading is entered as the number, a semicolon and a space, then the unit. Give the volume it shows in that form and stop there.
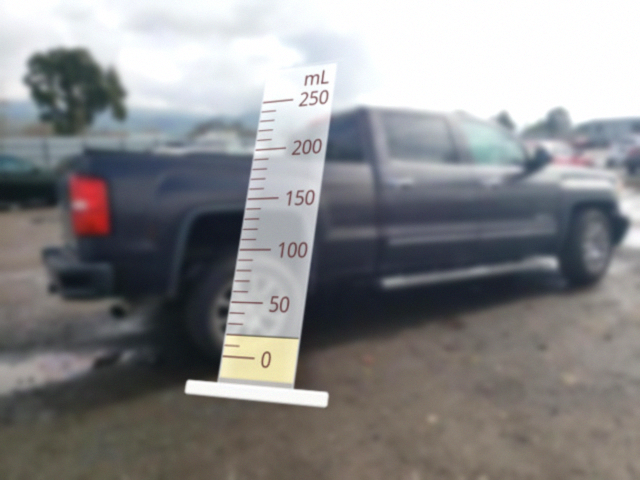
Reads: 20; mL
